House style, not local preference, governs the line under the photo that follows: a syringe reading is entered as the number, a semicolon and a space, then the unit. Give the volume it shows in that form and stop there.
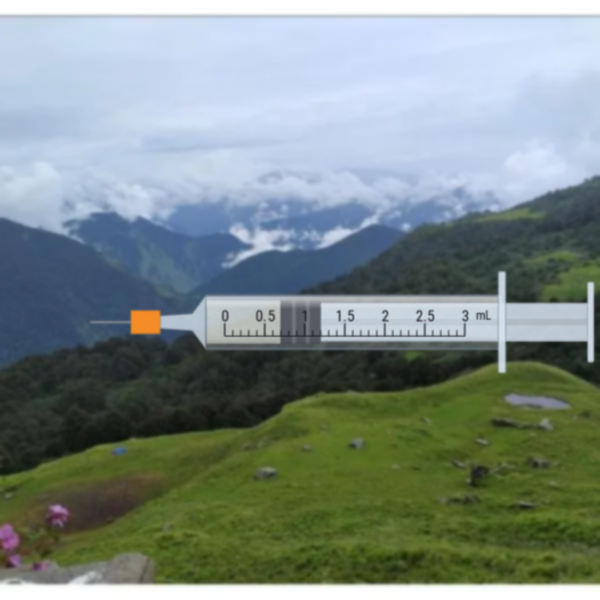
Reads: 0.7; mL
